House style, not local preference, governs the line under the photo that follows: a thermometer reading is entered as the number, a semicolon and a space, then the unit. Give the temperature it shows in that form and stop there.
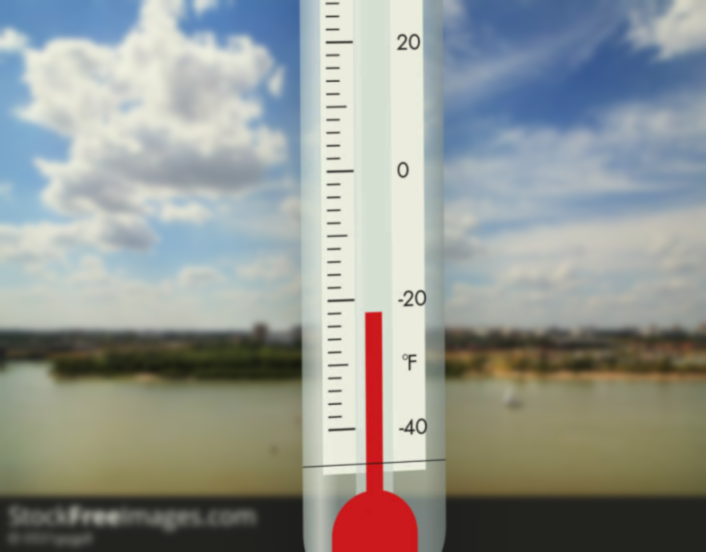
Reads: -22; °F
